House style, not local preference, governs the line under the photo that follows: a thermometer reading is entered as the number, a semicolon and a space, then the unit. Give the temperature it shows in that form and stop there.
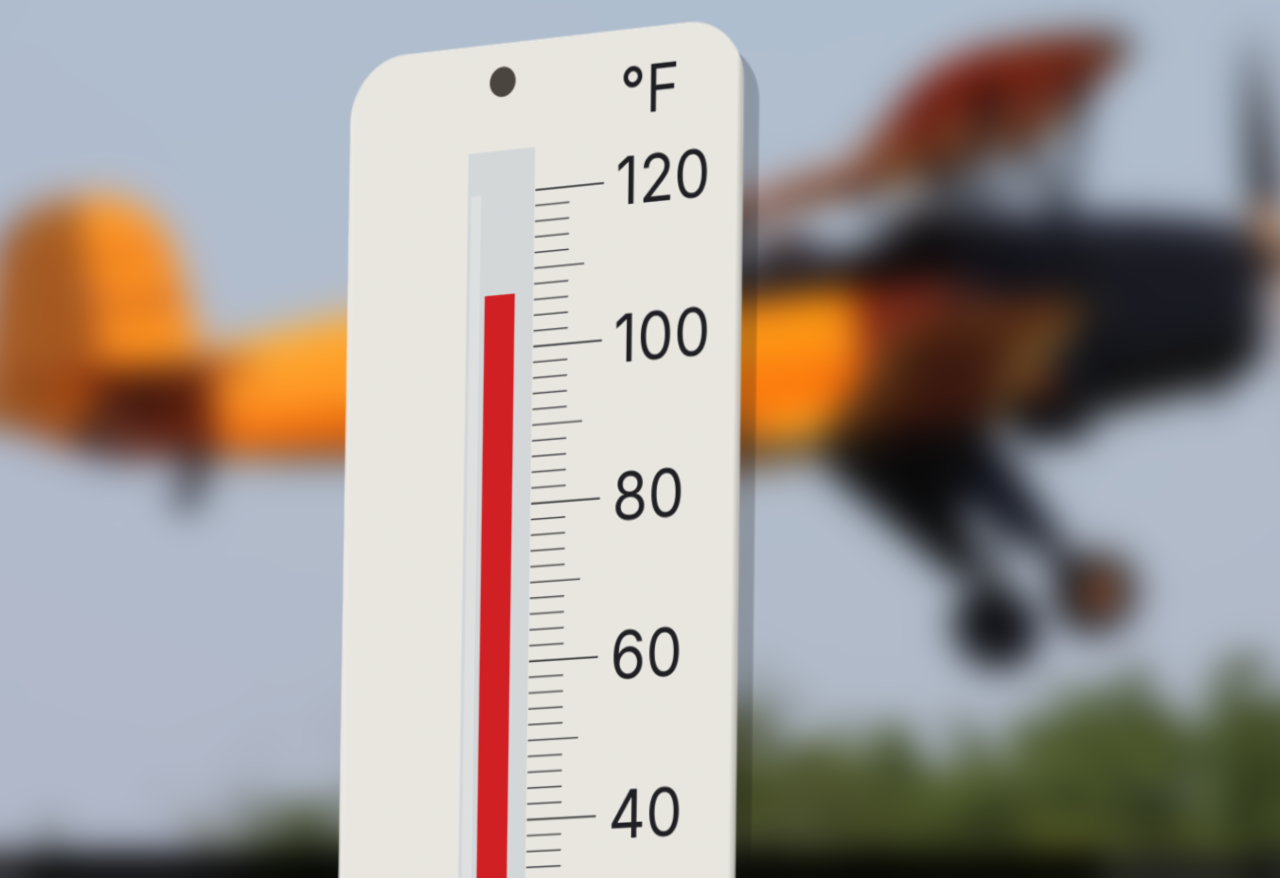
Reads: 107; °F
